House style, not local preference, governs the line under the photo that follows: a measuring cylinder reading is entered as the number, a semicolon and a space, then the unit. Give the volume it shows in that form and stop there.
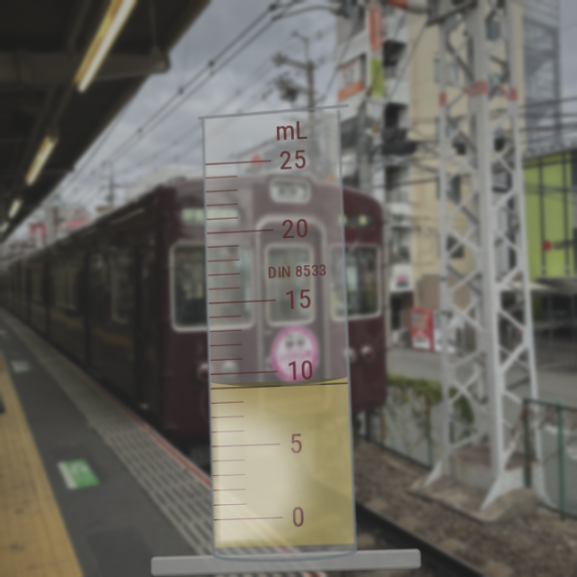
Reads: 9; mL
